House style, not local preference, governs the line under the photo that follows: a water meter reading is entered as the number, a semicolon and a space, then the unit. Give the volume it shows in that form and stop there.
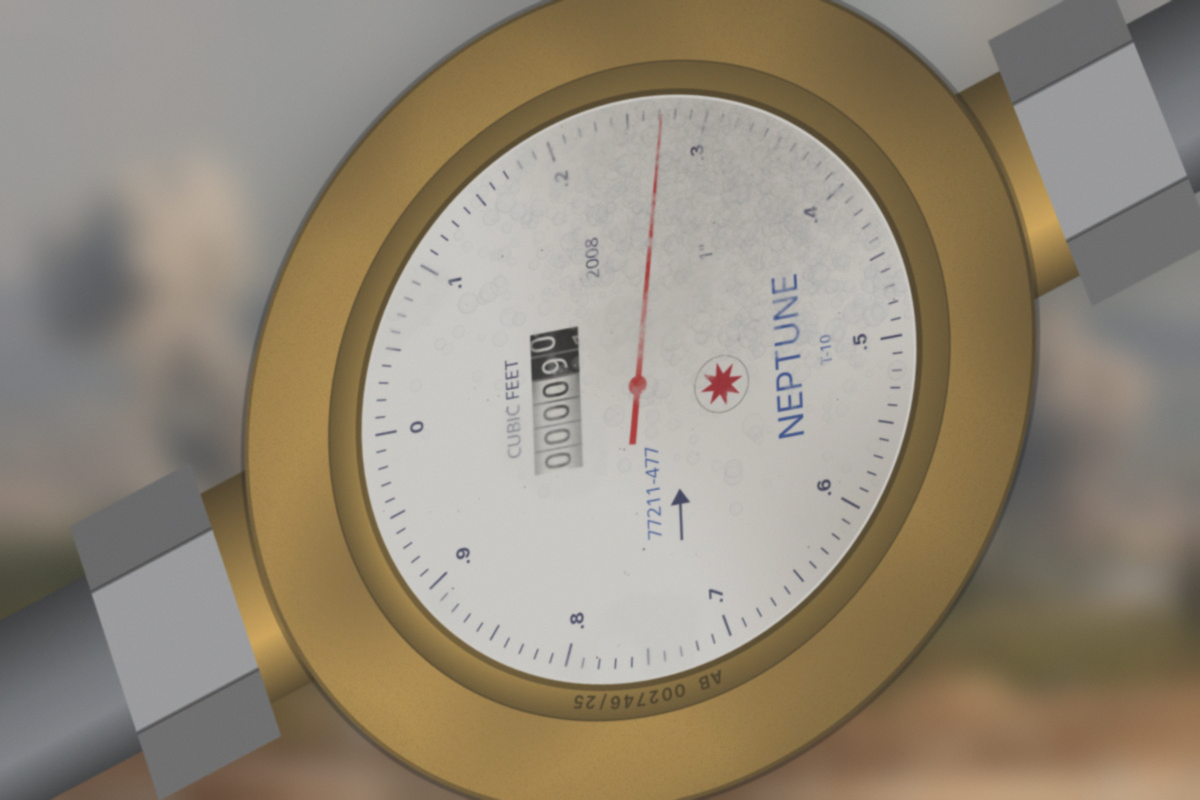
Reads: 90.27; ft³
